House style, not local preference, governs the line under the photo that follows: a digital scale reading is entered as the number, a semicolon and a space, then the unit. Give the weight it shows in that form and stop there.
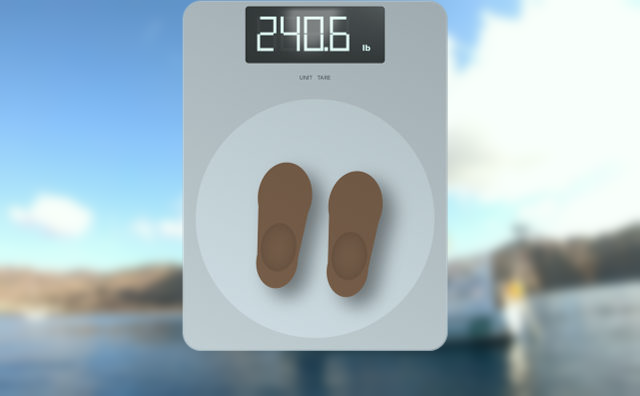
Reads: 240.6; lb
